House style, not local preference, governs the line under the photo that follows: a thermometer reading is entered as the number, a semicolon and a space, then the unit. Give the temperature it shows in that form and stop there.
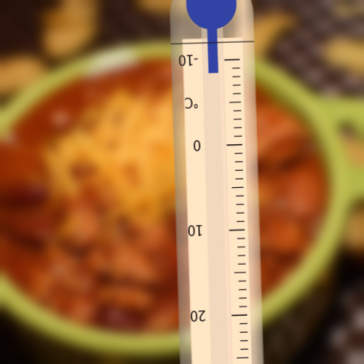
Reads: -8.5; °C
